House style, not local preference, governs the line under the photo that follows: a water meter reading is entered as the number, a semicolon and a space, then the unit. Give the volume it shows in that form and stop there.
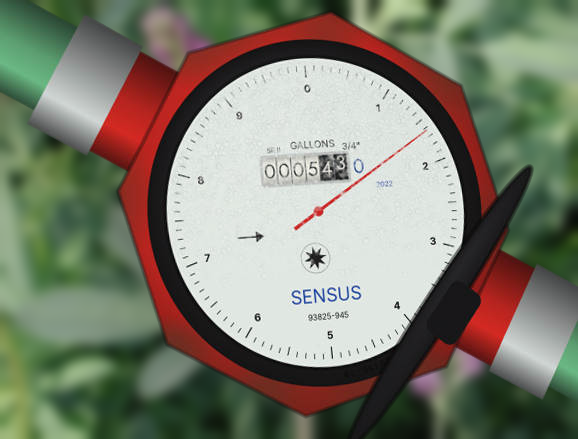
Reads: 5431.6; gal
